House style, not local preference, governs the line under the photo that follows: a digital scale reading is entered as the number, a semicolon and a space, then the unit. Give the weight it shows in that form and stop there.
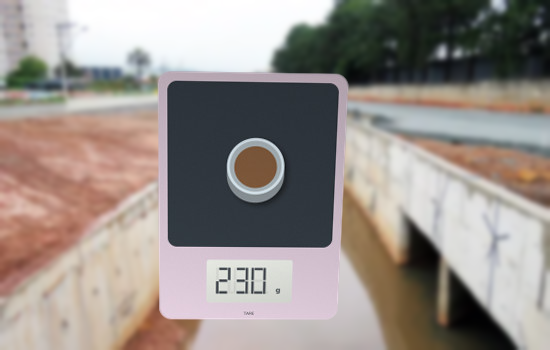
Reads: 230; g
